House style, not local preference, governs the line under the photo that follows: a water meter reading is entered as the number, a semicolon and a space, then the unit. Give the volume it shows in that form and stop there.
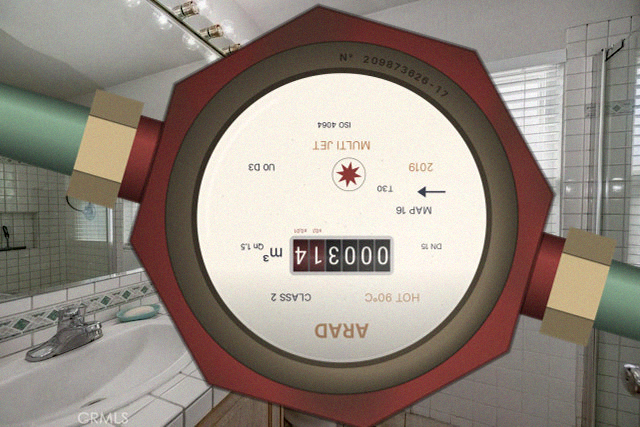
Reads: 3.14; m³
